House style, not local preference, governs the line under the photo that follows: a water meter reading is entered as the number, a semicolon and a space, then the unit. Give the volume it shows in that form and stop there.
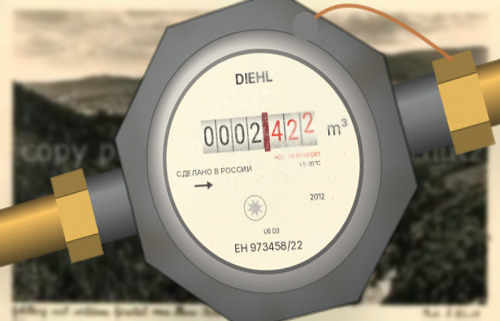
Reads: 2.422; m³
